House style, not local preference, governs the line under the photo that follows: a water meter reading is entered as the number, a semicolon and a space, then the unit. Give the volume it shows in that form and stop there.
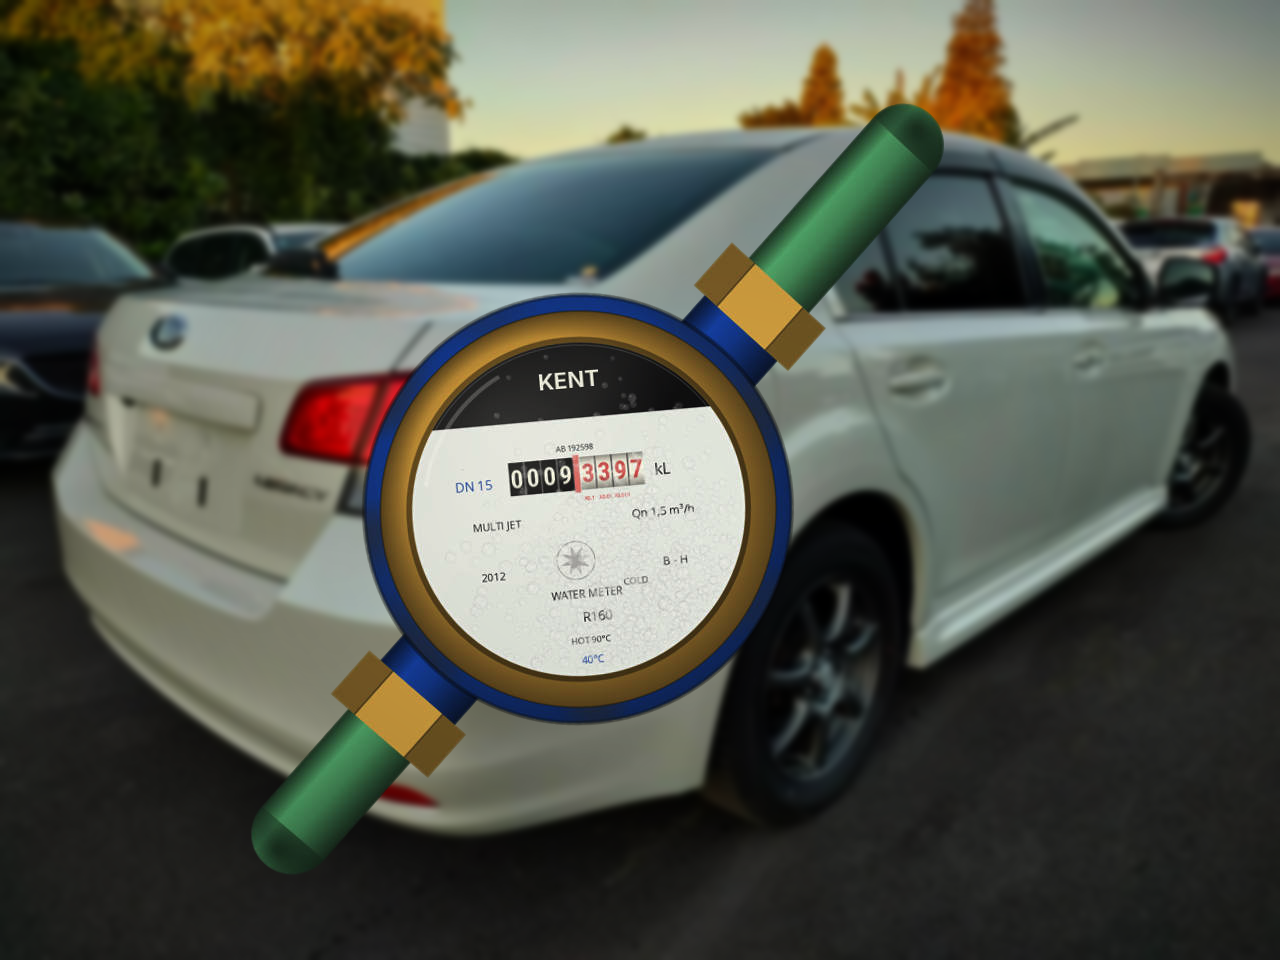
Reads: 9.3397; kL
